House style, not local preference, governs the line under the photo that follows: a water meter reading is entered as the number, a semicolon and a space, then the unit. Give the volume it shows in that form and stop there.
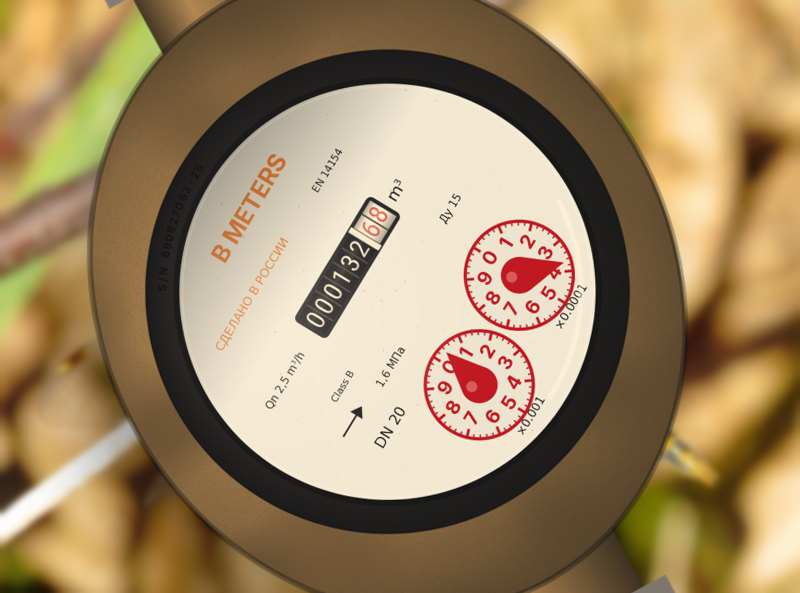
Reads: 132.6803; m³
